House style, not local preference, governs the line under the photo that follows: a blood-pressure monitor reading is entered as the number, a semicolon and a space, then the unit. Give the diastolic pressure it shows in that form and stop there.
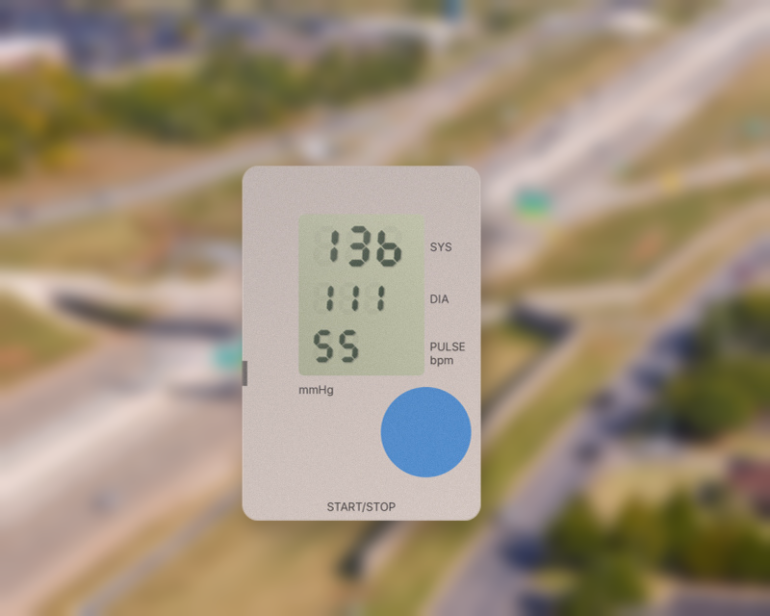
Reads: 111; mmHg
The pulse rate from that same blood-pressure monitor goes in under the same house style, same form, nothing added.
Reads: 55; bpm
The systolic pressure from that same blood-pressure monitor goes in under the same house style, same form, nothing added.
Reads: 136; mmHg
